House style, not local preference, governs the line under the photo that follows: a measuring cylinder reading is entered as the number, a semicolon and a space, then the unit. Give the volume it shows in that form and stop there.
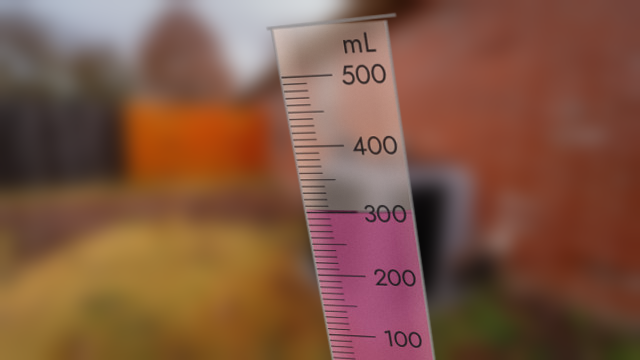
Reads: 300; mL
